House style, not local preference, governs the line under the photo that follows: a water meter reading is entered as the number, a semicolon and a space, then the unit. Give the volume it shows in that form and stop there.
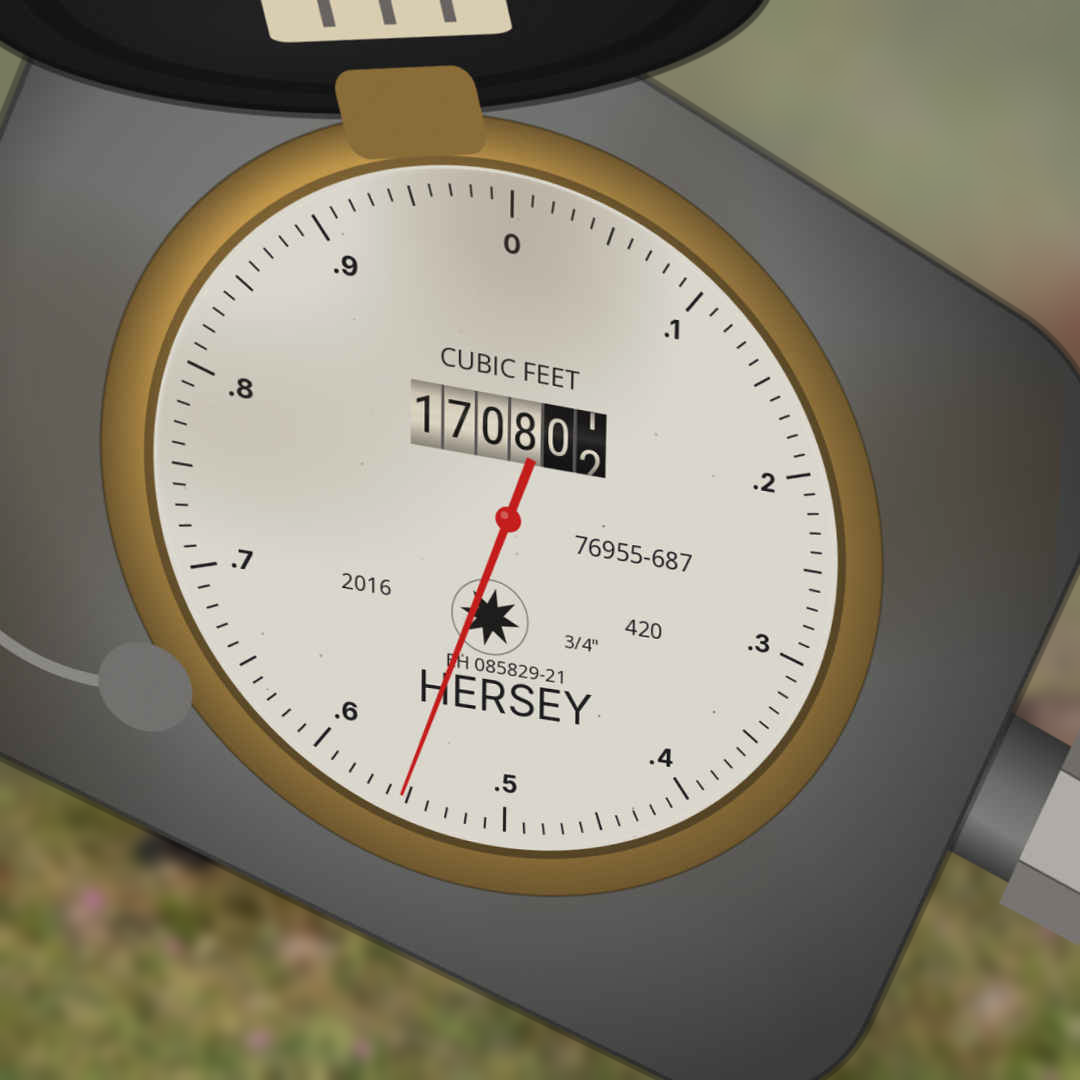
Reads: 170801.55; ft³
